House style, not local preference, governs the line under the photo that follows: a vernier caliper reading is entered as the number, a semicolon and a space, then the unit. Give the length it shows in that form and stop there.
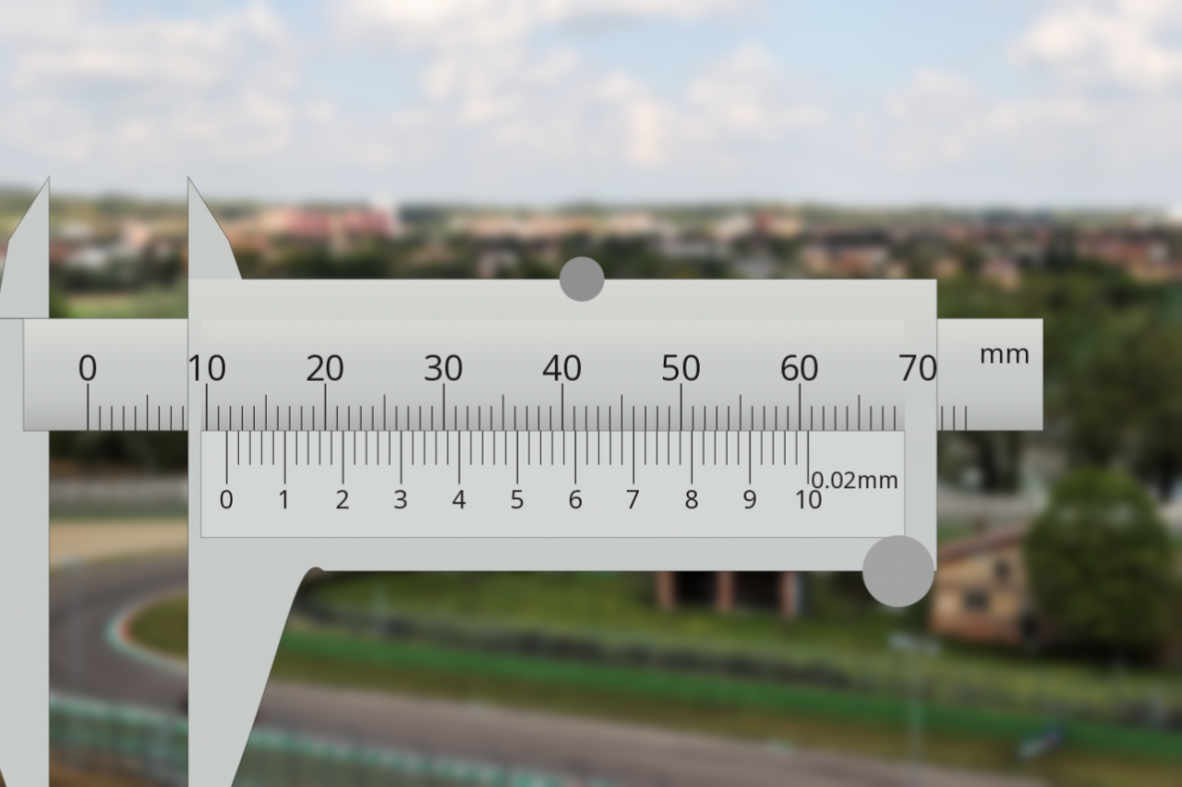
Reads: 11.7; mm
